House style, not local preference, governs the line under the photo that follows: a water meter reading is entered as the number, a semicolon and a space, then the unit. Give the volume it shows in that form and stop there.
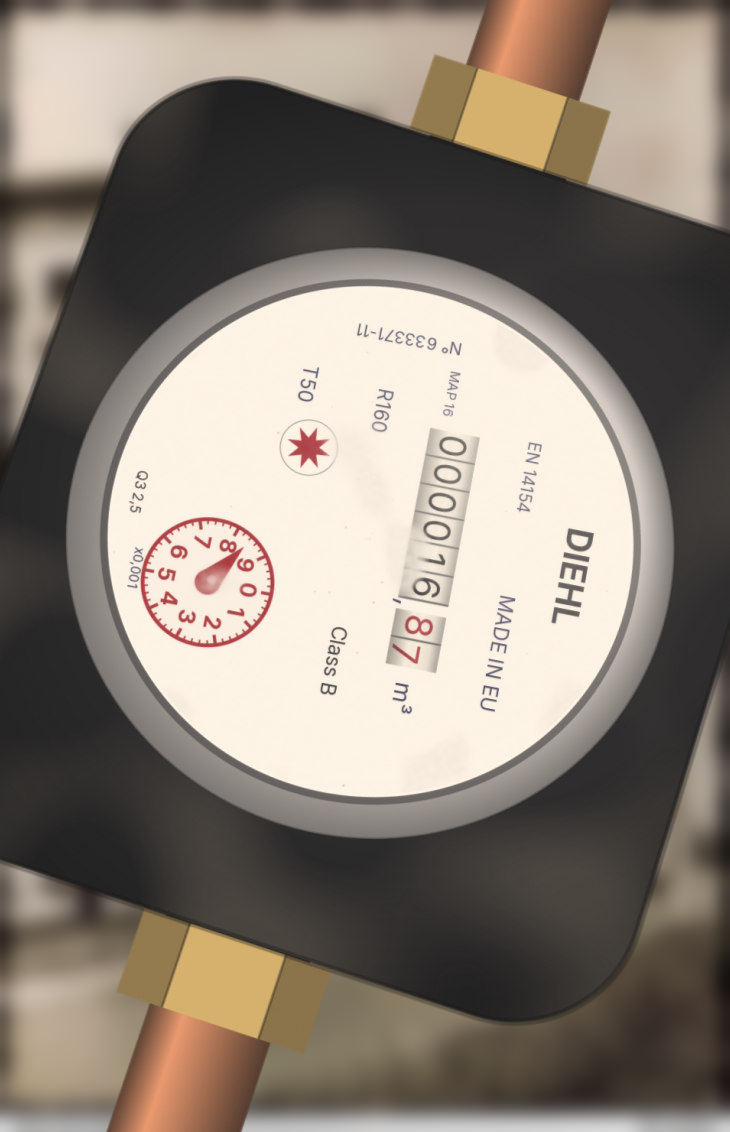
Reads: 16.868; m³
